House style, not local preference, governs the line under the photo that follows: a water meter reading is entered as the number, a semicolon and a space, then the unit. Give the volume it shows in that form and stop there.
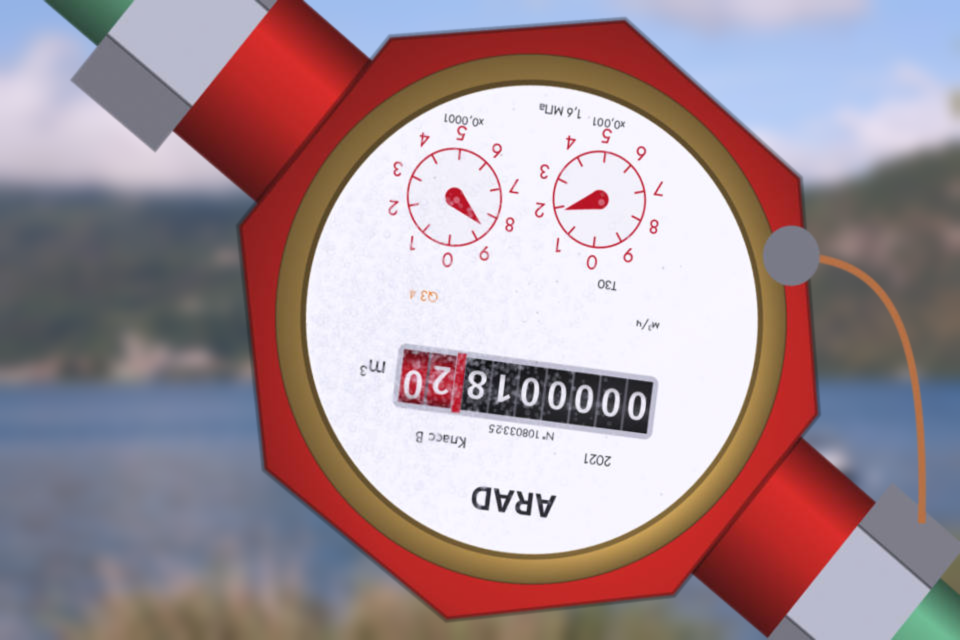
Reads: 18.2018; m³
